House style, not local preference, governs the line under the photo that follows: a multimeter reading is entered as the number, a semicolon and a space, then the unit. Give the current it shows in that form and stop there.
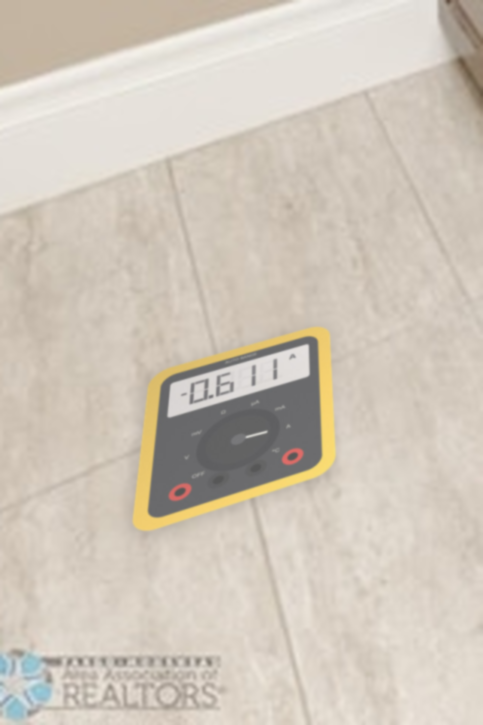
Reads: -0.611; A
